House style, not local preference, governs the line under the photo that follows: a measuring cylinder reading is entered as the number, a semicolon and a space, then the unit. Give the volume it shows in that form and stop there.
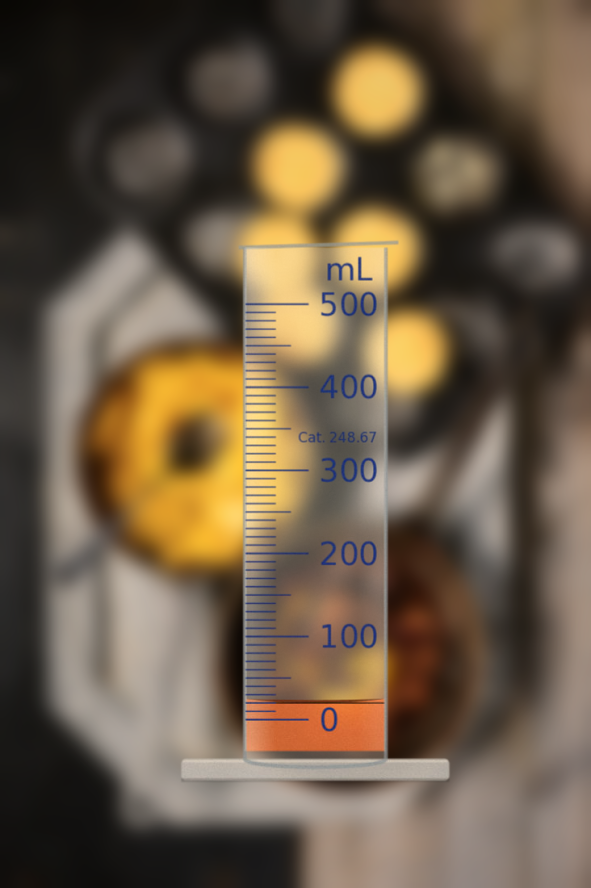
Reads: 20; mL
